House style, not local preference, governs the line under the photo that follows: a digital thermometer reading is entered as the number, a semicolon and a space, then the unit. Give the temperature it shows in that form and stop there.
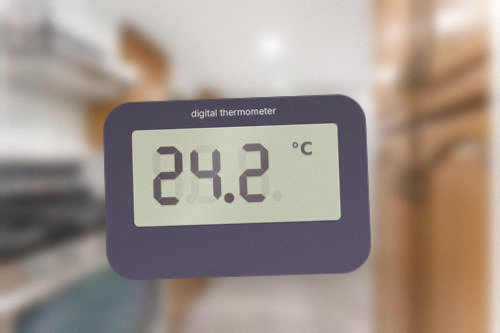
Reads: 24.2; °C
